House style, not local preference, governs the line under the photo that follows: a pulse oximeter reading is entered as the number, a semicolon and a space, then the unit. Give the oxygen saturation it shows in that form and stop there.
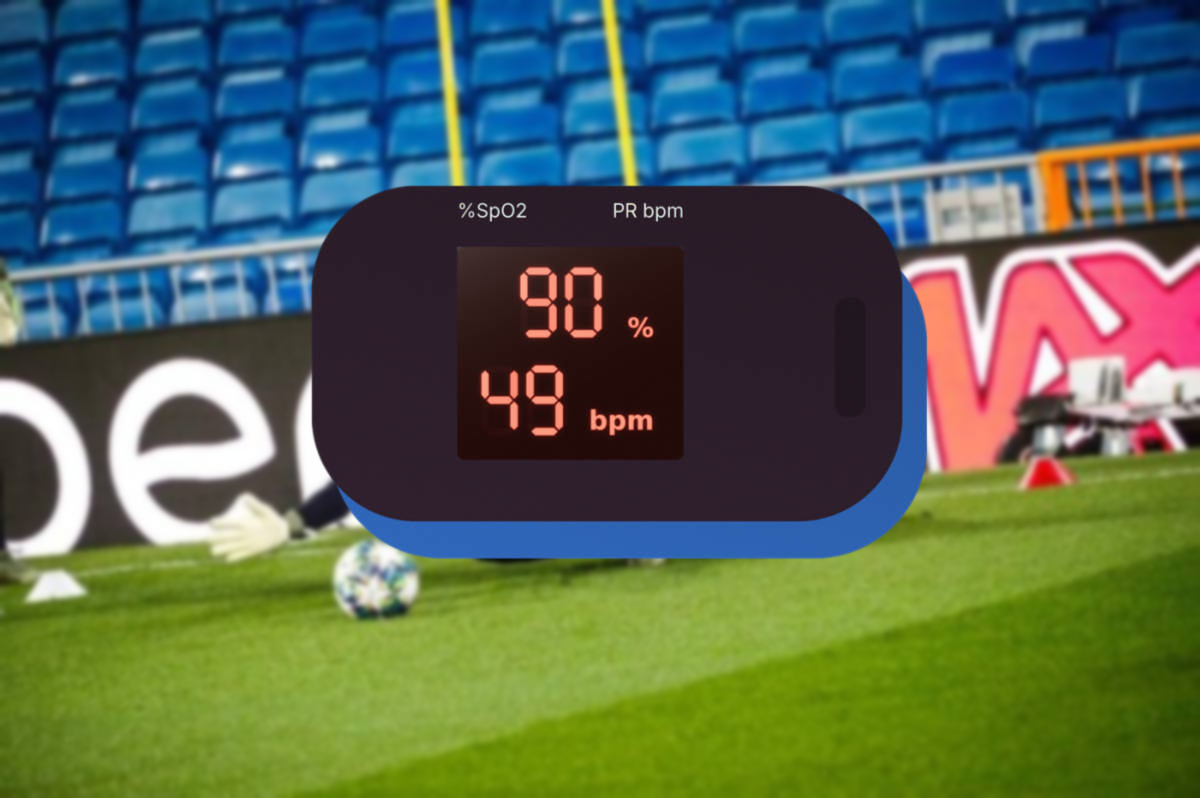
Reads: 90; %
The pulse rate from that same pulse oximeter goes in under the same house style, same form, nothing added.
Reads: 49; bpm
